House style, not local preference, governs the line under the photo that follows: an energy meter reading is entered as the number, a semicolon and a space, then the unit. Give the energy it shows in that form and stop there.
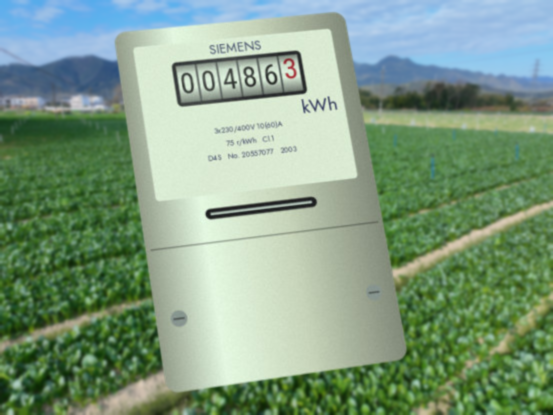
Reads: 486.3; kWh
